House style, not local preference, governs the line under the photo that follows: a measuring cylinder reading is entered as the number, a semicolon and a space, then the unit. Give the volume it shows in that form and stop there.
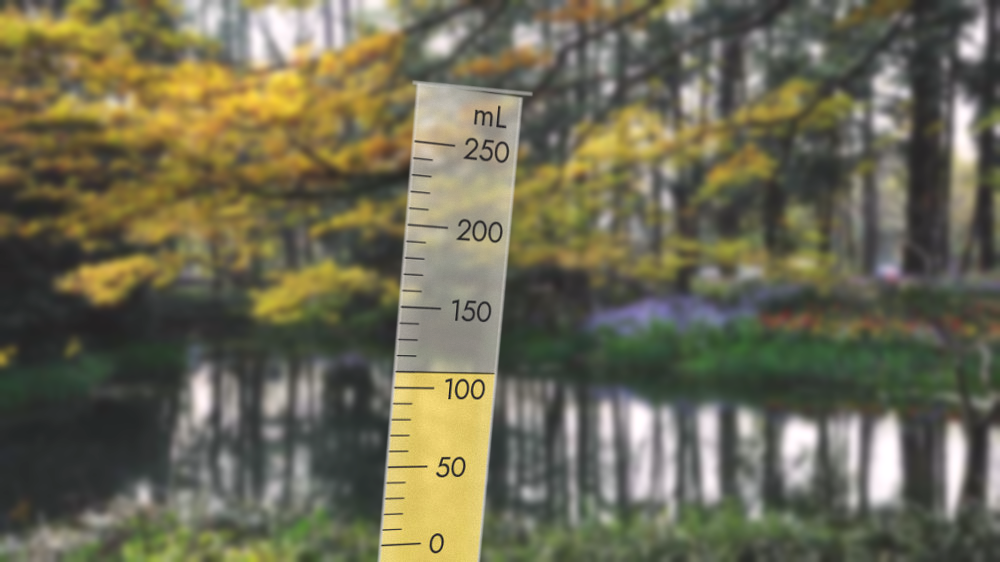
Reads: 110; mL
